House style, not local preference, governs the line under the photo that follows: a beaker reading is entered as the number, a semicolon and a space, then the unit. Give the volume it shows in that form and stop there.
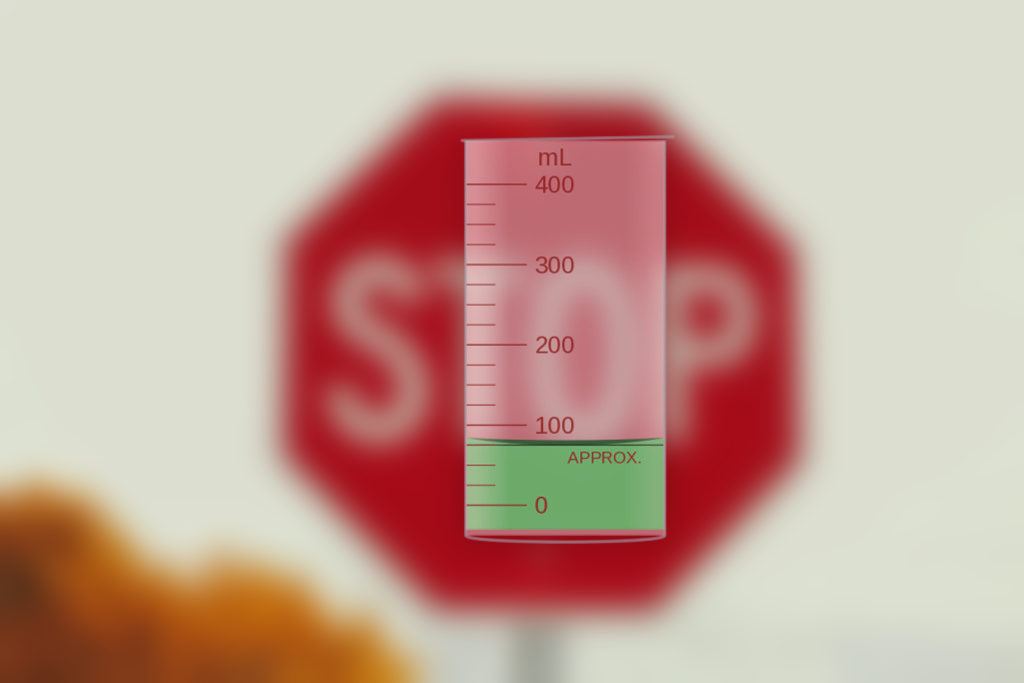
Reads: 75; mL
